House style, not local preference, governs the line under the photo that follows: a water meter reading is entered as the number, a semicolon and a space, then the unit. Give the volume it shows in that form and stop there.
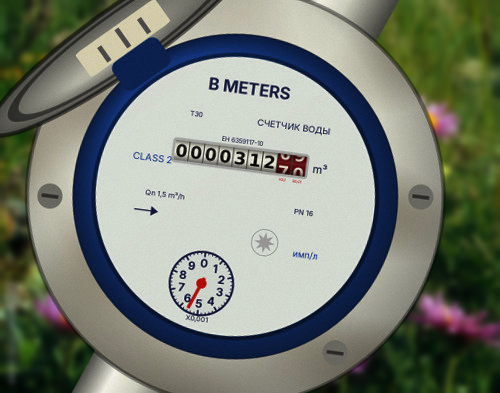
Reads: 312.695; m³
